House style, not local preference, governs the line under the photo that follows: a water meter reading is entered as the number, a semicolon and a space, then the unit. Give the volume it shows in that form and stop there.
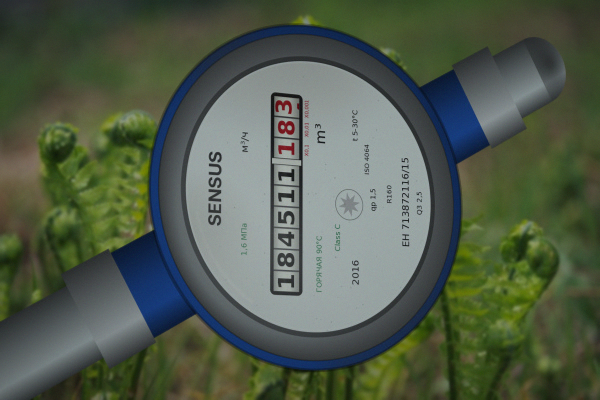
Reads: 184511.183; m³
